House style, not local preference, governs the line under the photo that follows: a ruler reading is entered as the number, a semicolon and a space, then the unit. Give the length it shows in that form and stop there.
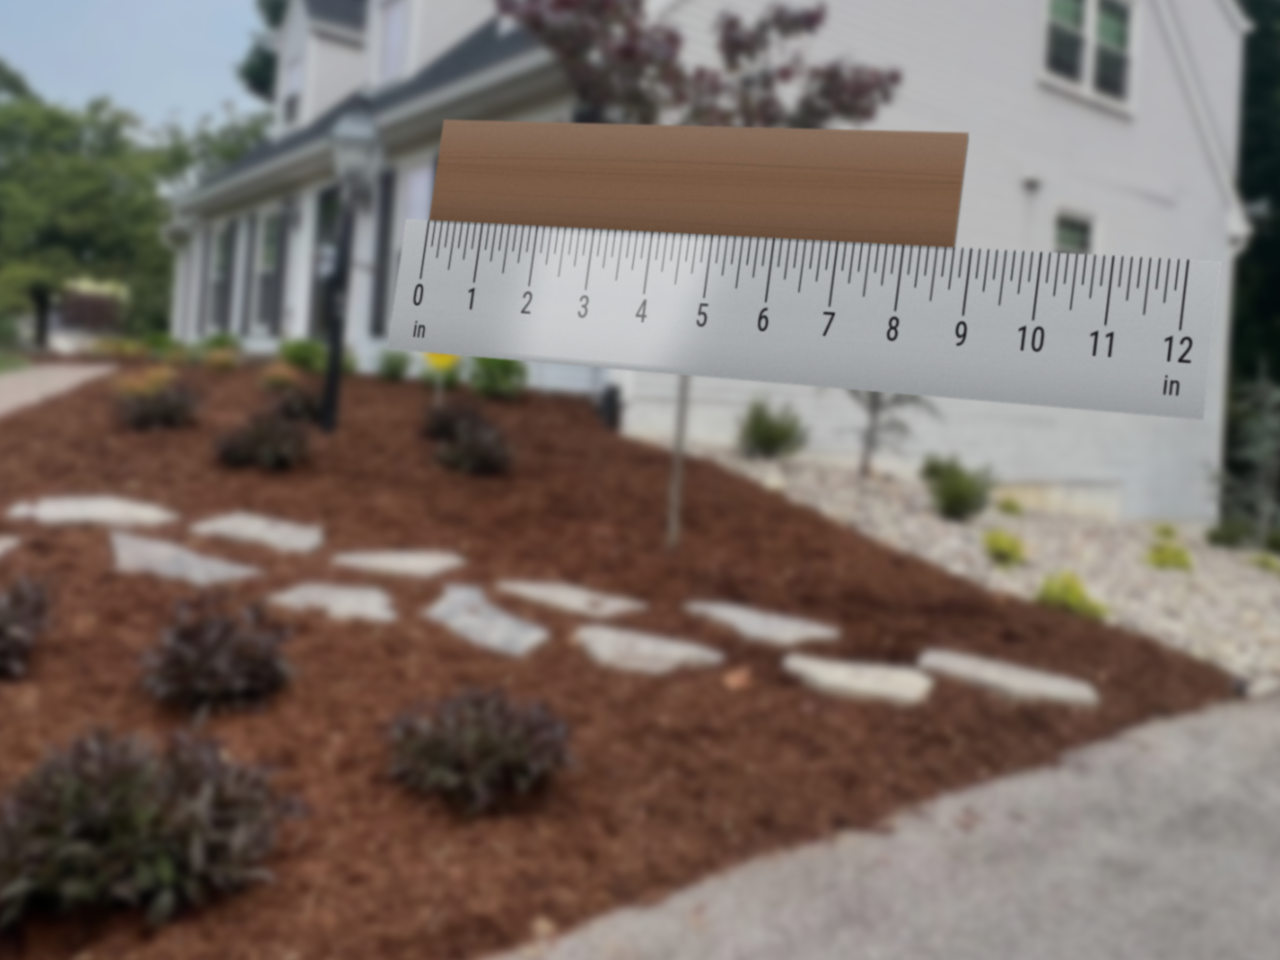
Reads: 8.75; in
